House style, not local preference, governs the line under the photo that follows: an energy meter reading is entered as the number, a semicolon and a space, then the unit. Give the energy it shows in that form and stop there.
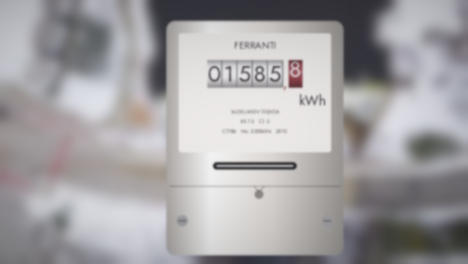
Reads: 1585.8; kWh
